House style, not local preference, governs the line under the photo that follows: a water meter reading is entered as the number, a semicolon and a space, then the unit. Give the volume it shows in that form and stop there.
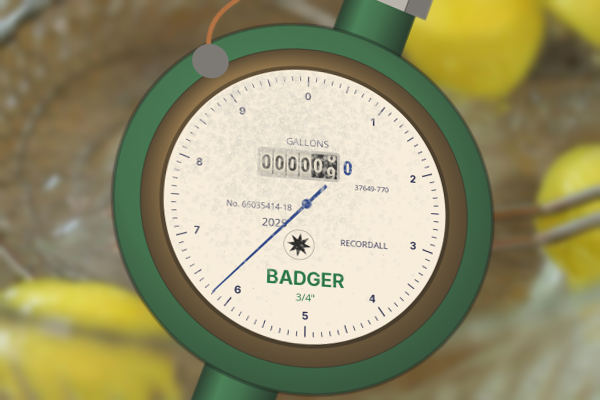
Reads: 86.2; gal
